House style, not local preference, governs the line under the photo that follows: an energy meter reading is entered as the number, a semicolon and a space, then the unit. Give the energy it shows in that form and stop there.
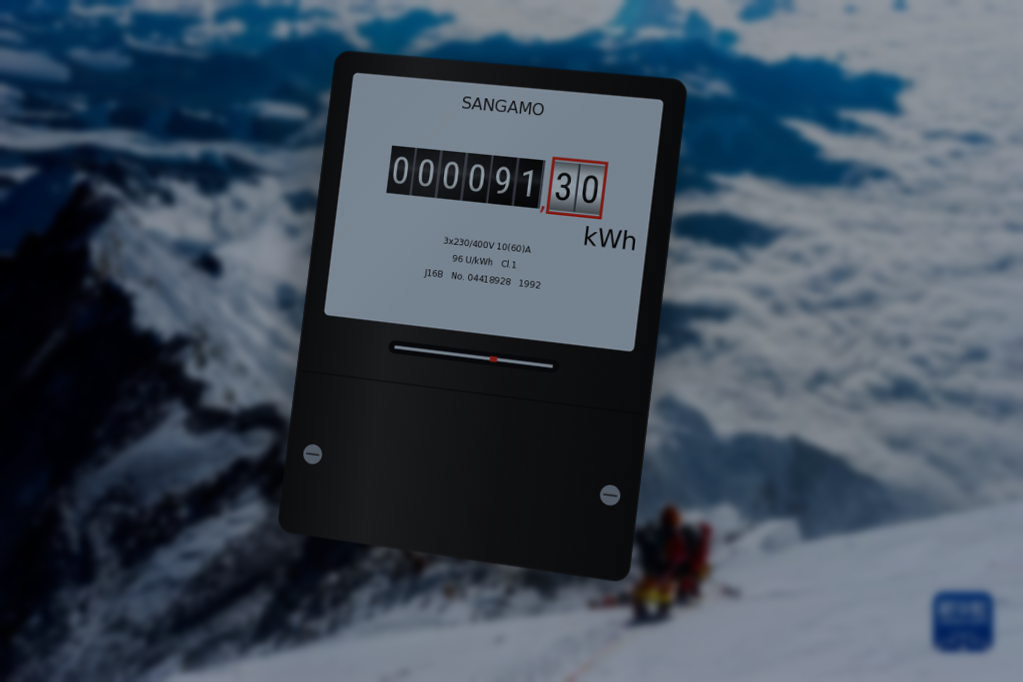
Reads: 91.30; kWh
